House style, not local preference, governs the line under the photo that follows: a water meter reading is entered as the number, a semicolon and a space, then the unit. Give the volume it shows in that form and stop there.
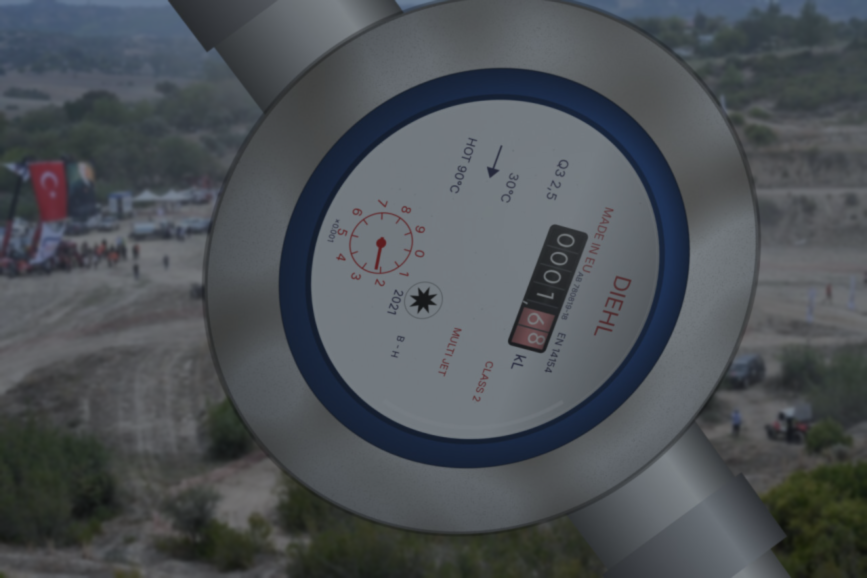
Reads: 1.682; kL
